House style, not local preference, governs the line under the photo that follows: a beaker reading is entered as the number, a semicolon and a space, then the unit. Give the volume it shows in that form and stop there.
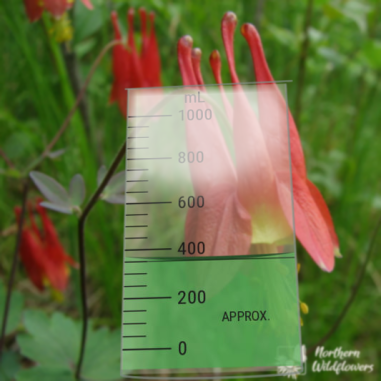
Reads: 350; mL
